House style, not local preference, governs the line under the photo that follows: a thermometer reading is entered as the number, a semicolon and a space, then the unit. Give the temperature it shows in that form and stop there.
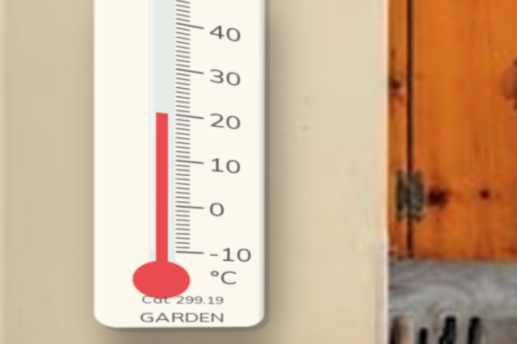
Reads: 20; °C
